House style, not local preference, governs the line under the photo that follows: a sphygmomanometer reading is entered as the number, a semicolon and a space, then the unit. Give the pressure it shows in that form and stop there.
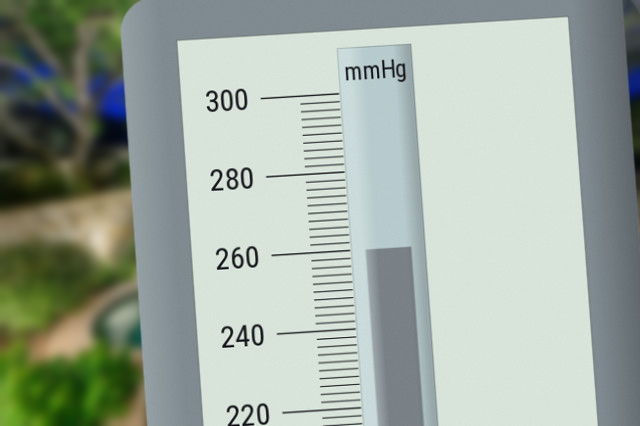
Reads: 260; mmHg
